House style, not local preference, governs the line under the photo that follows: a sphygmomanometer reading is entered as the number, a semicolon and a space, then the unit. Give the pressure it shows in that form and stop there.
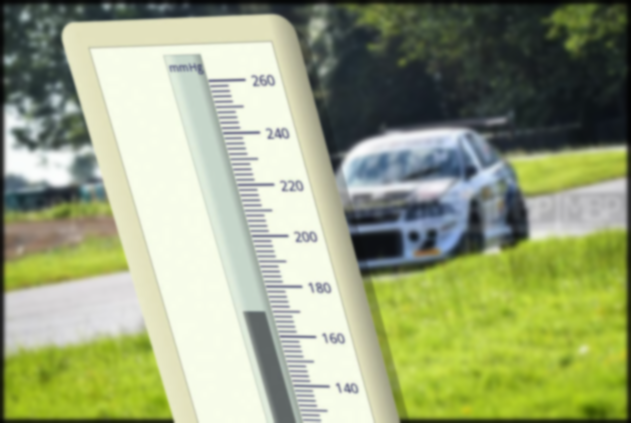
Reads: 170; mmHg
